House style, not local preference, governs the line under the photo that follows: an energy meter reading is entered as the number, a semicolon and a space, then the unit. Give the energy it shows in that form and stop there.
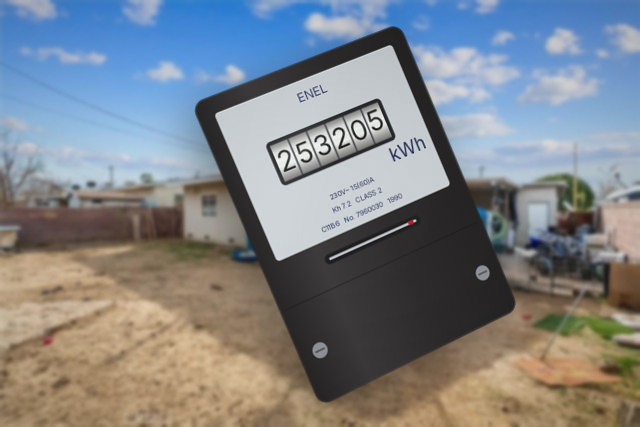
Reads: 253205; kWh
